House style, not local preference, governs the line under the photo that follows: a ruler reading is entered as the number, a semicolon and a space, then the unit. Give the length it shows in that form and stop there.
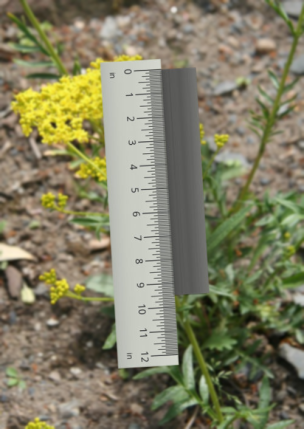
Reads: 9.5; in
